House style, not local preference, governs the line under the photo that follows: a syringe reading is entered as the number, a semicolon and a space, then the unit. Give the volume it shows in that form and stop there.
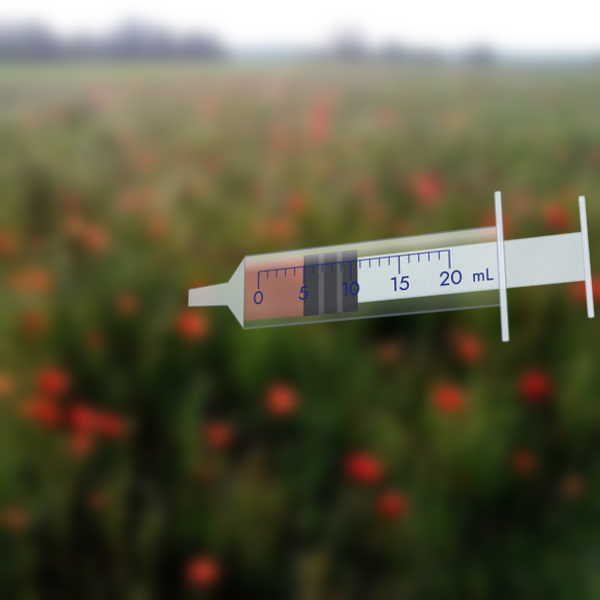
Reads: 5; mL
